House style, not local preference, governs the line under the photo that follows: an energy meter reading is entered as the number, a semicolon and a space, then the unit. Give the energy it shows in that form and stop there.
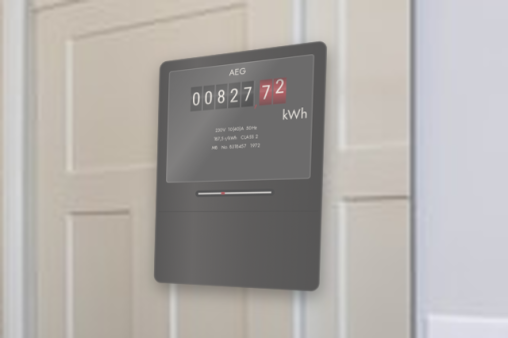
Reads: 827.72; kWh
